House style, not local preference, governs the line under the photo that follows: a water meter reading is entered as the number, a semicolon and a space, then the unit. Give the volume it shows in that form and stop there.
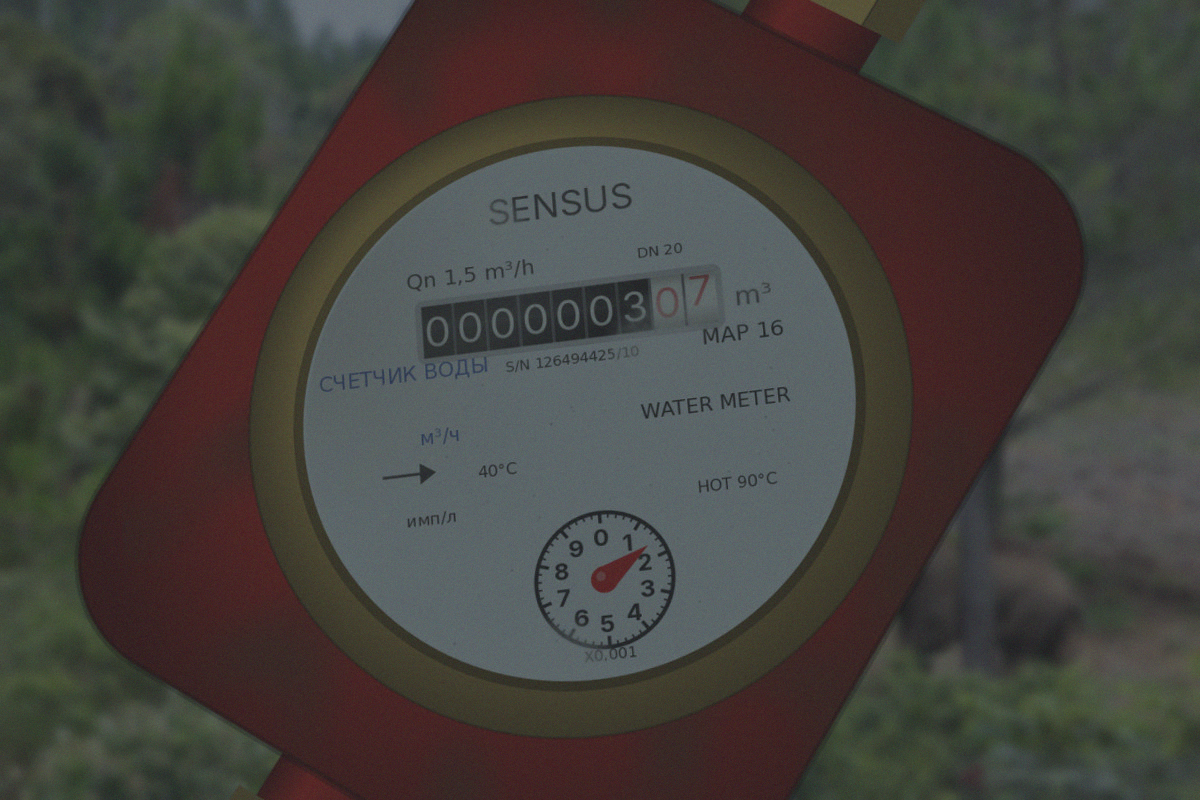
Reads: 3.071; m³
